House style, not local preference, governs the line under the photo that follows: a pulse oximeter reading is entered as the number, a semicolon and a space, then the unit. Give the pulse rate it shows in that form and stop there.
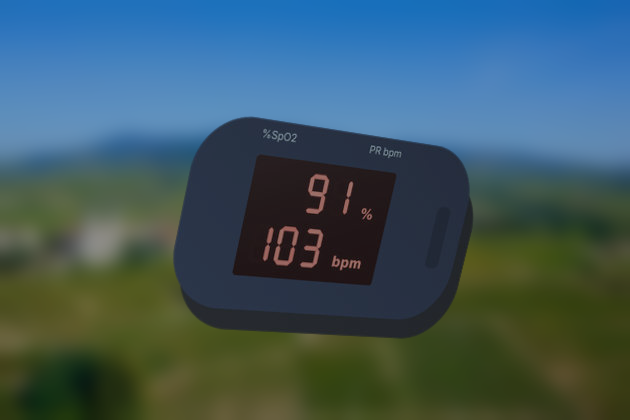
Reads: 103; bpm
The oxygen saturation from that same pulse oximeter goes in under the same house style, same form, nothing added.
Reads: 91; %
